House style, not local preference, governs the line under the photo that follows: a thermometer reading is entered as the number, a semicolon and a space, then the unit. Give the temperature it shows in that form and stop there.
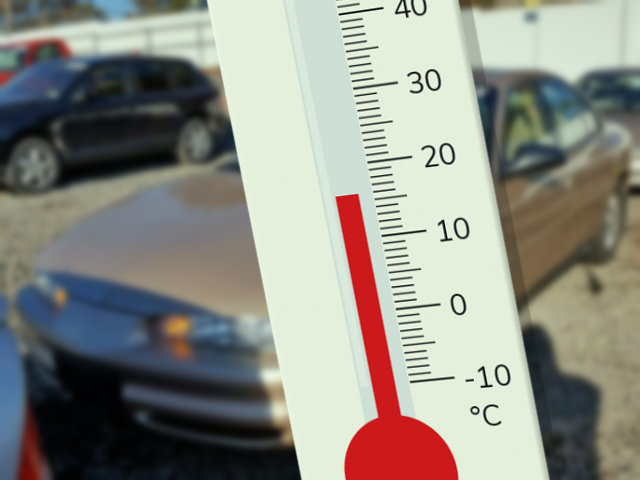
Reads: 16; °C
